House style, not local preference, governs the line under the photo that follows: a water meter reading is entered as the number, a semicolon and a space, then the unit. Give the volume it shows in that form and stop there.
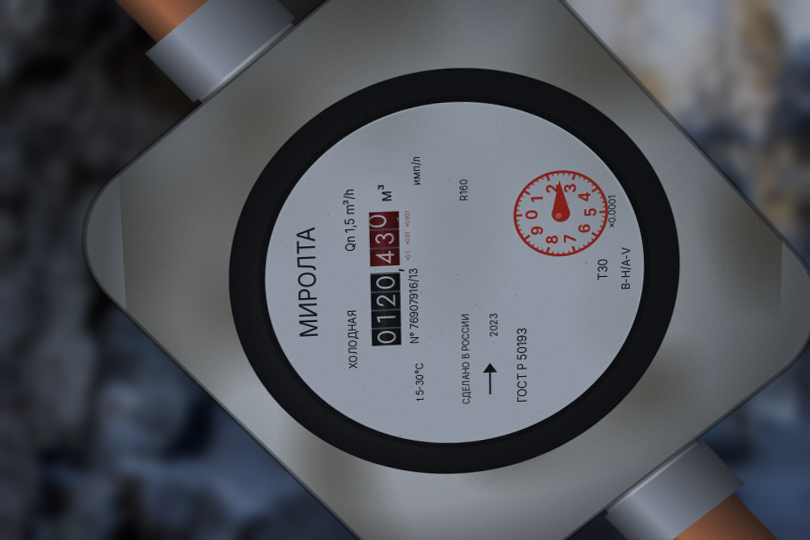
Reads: 120.4302; m³
